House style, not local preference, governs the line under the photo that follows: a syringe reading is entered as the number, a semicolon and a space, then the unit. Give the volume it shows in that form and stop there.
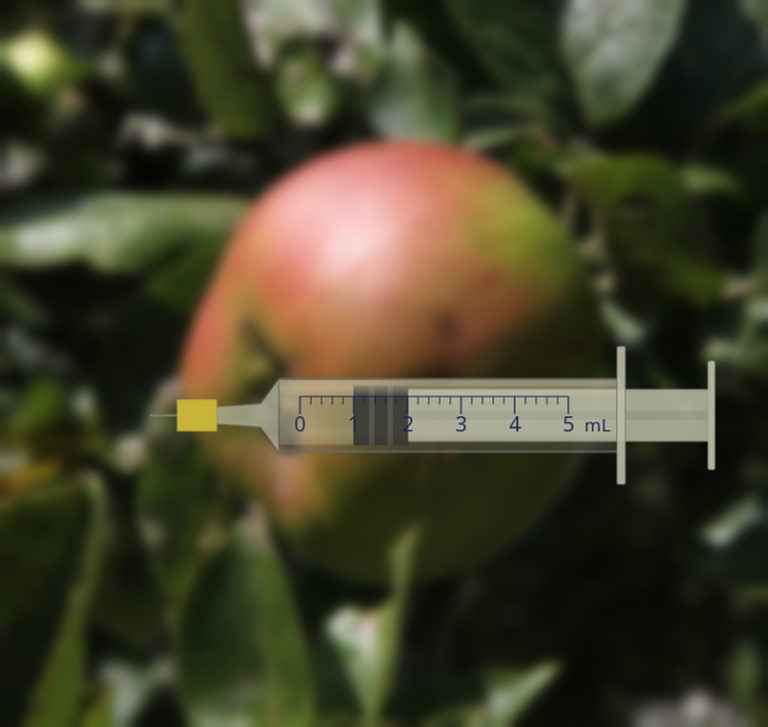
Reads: 1; mL
